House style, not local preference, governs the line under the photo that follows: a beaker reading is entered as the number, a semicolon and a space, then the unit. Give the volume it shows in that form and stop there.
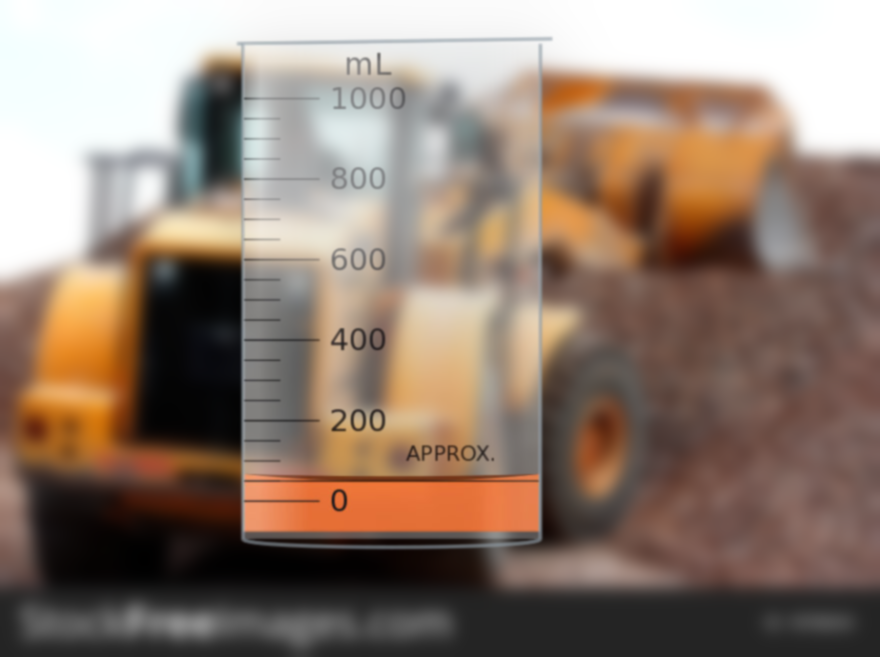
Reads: 50; mL
